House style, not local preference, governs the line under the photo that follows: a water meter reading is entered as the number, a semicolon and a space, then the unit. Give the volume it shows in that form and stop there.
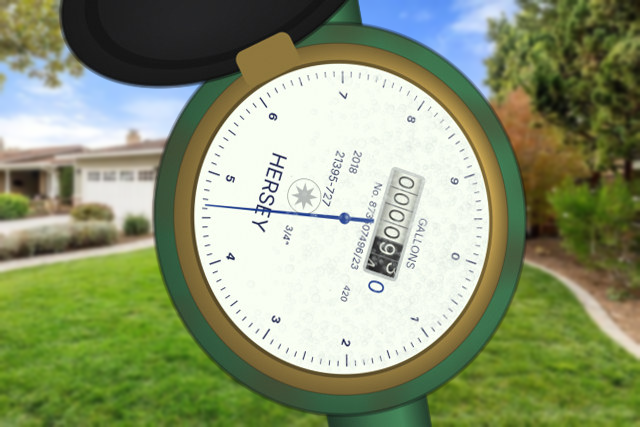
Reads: 934.6; gal
